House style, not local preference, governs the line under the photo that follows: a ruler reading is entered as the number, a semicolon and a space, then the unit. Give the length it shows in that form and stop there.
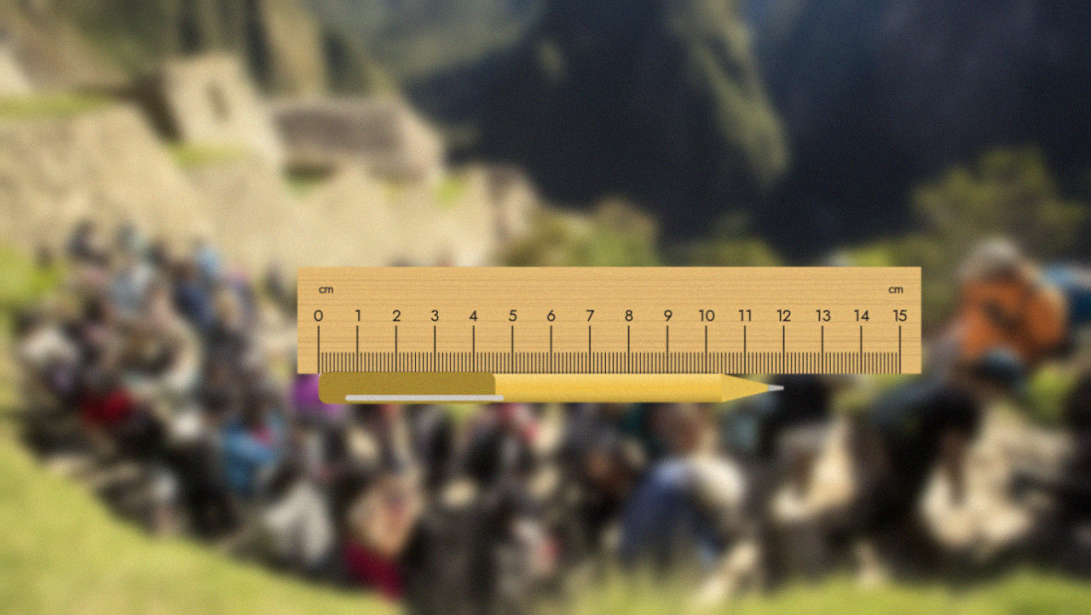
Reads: 12; cm
